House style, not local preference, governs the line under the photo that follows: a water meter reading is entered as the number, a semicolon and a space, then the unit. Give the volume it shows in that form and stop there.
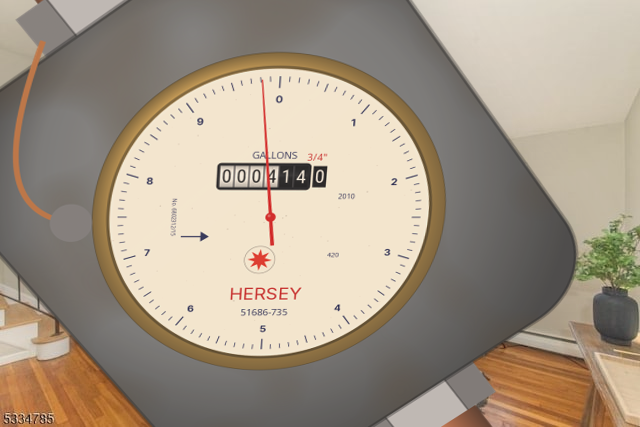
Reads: 4139.8; gal
